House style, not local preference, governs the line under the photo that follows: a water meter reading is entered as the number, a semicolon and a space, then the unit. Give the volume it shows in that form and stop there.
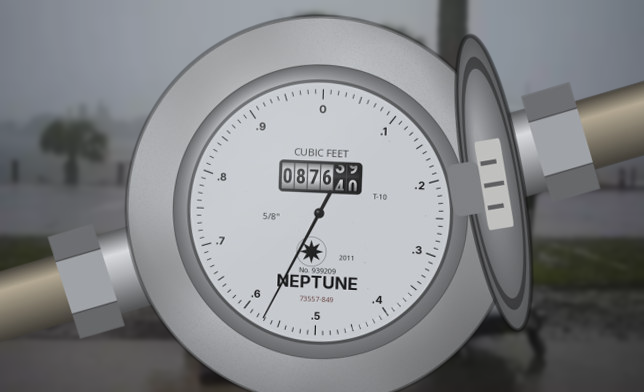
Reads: 87639.57; ft³
